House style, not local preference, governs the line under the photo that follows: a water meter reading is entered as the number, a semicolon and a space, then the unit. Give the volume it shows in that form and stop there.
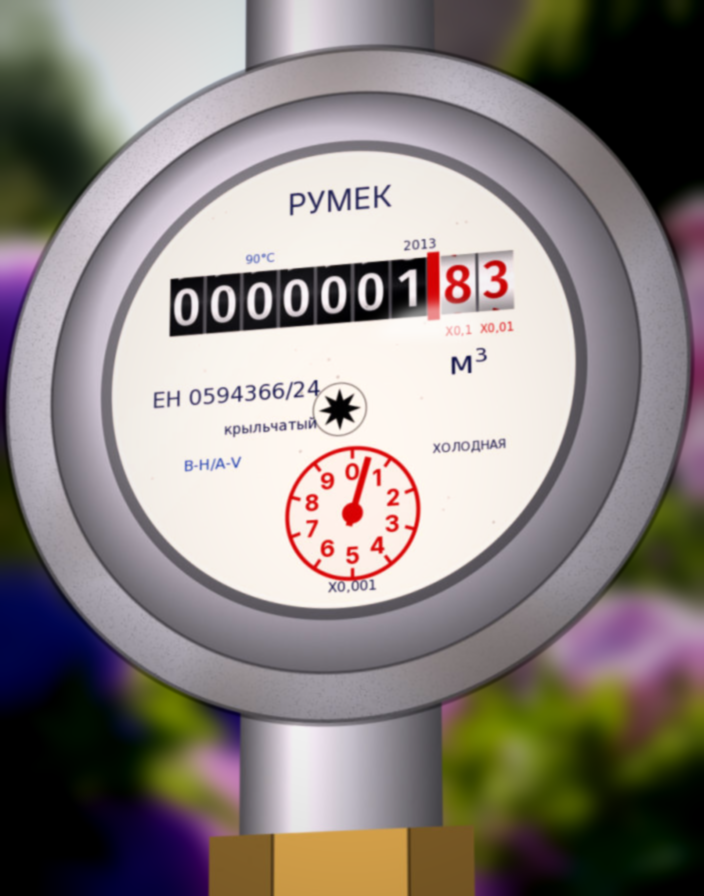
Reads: 1.830; m³
